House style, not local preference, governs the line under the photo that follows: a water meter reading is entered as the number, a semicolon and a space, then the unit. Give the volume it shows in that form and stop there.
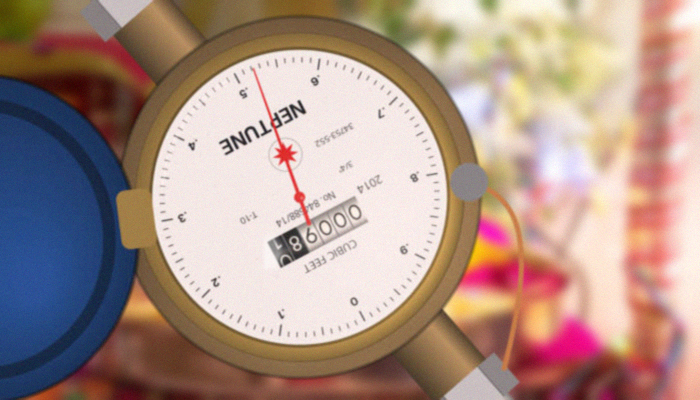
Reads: 980.52; ft³
